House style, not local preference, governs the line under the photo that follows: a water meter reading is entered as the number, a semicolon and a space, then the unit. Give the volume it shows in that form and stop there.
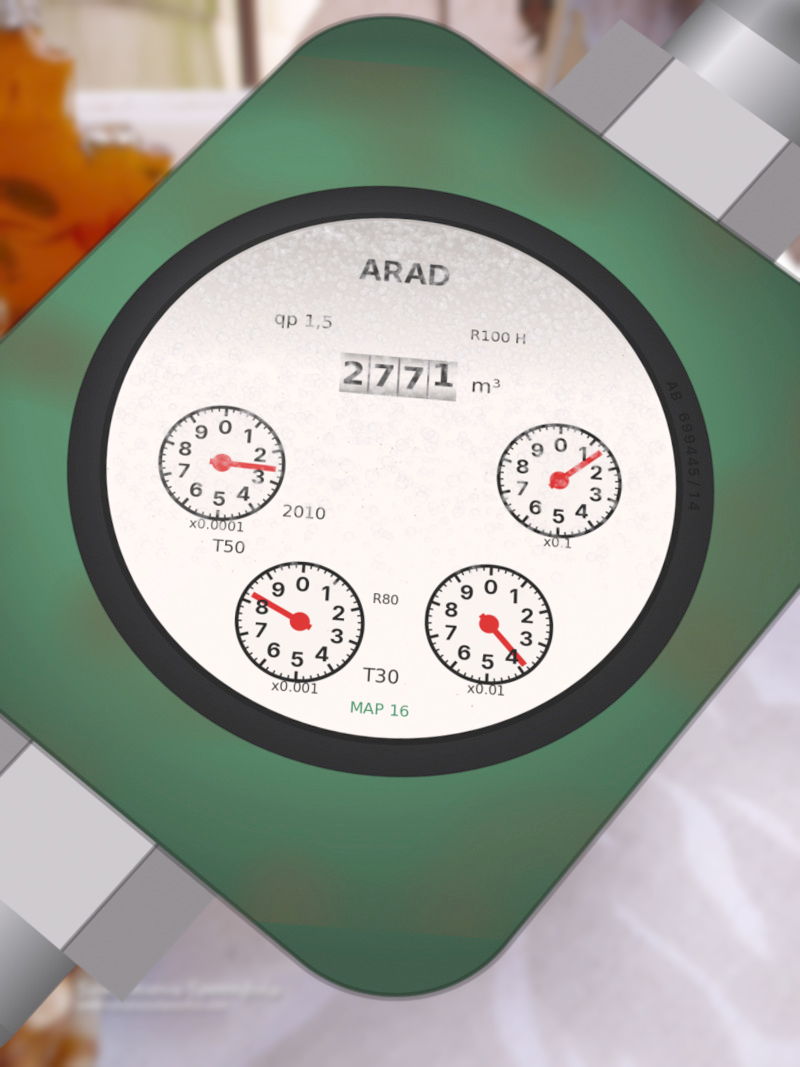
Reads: 2771.1382; m³
